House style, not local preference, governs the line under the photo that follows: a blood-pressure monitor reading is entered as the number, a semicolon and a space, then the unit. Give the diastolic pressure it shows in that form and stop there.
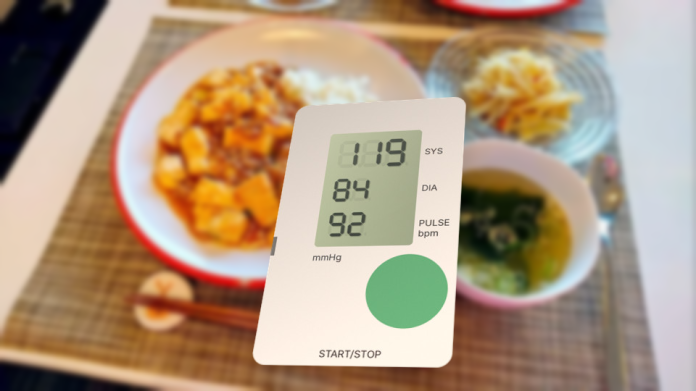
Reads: 84; mmHg
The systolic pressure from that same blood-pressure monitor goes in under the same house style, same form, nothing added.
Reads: 119; mmHg
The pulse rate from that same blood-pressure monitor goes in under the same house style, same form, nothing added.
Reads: 92; bpm
